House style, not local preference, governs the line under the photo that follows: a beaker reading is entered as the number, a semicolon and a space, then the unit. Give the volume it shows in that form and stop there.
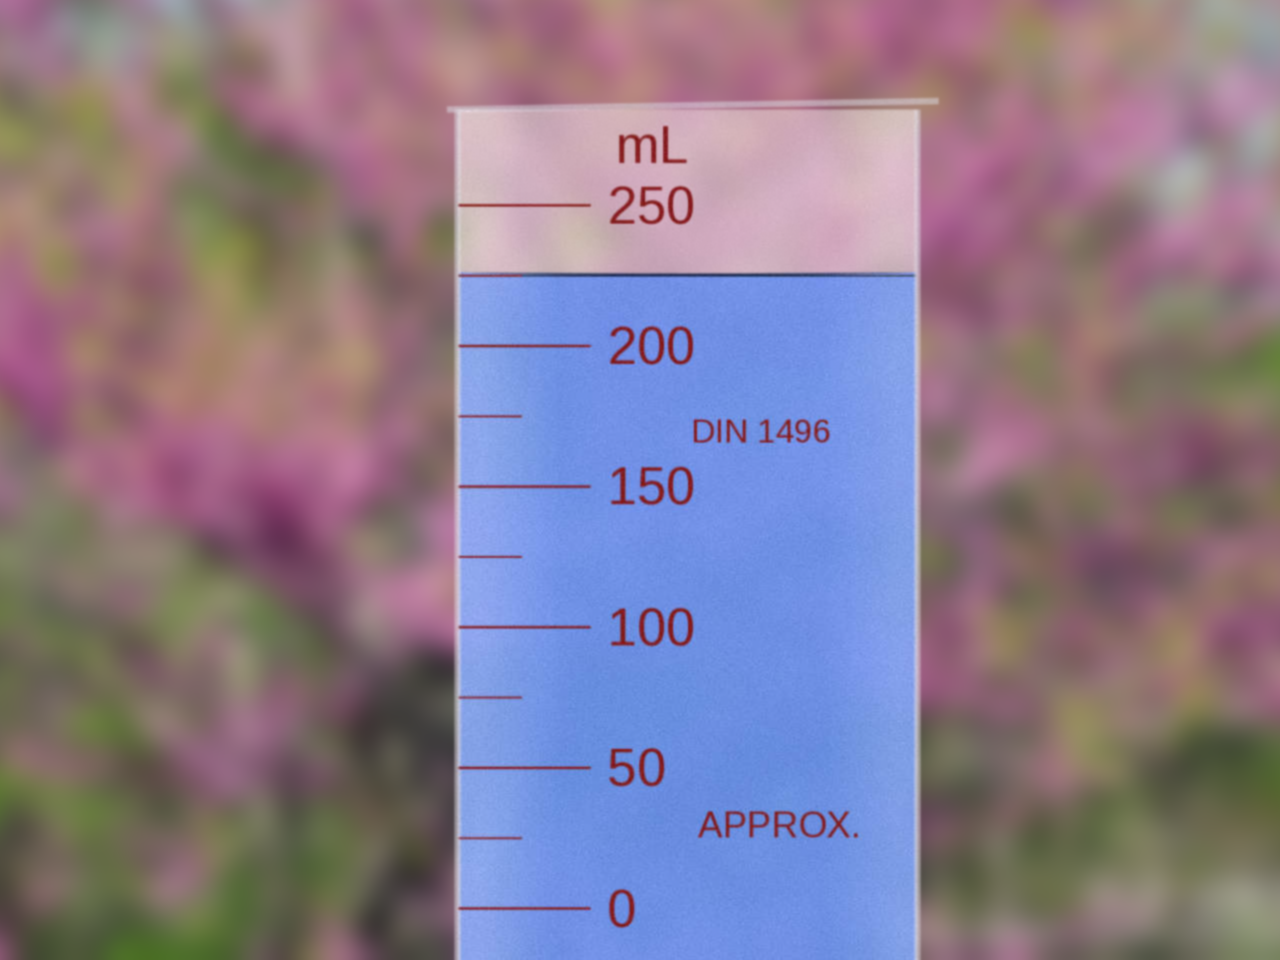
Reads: 225; mL
